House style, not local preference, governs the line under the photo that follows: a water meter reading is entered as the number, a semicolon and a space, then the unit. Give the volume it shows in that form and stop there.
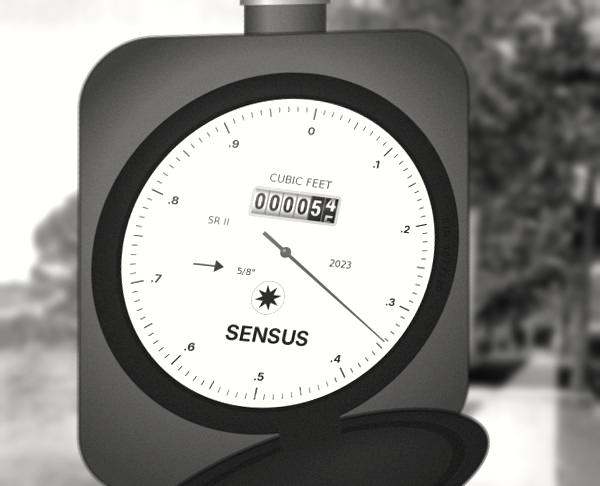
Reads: 54.34; ft³
